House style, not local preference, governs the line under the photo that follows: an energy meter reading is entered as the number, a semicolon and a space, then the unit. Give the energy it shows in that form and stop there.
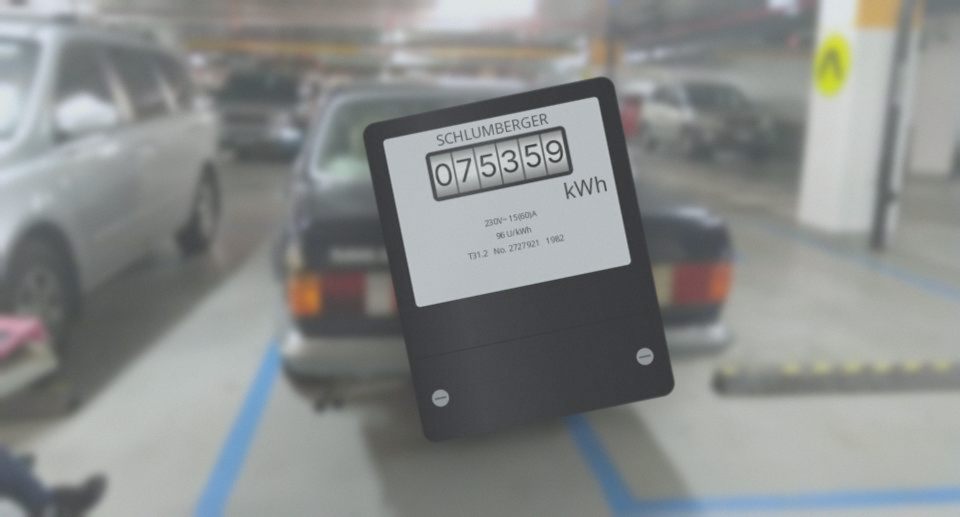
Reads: 75359; kWh
